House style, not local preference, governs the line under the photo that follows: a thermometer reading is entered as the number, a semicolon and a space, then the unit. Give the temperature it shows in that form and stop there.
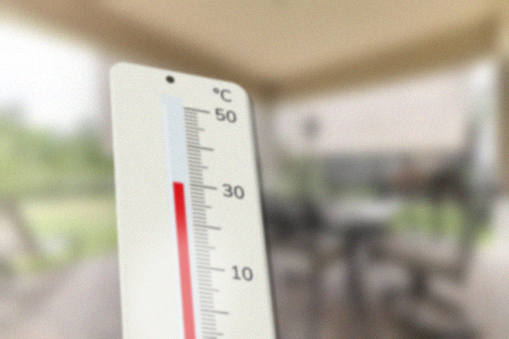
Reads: 30; °C
